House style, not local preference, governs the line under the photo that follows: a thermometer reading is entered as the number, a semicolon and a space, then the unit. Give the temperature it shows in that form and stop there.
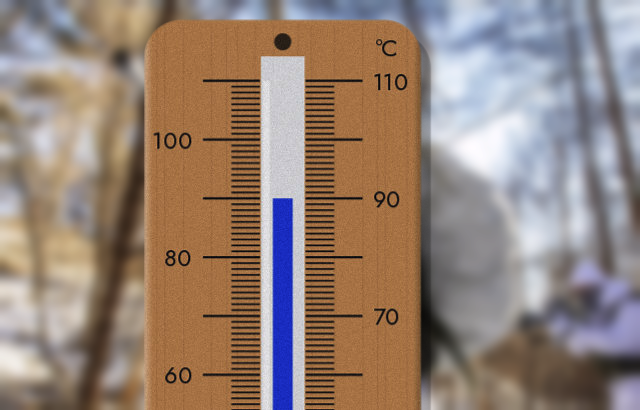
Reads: 90; °C
